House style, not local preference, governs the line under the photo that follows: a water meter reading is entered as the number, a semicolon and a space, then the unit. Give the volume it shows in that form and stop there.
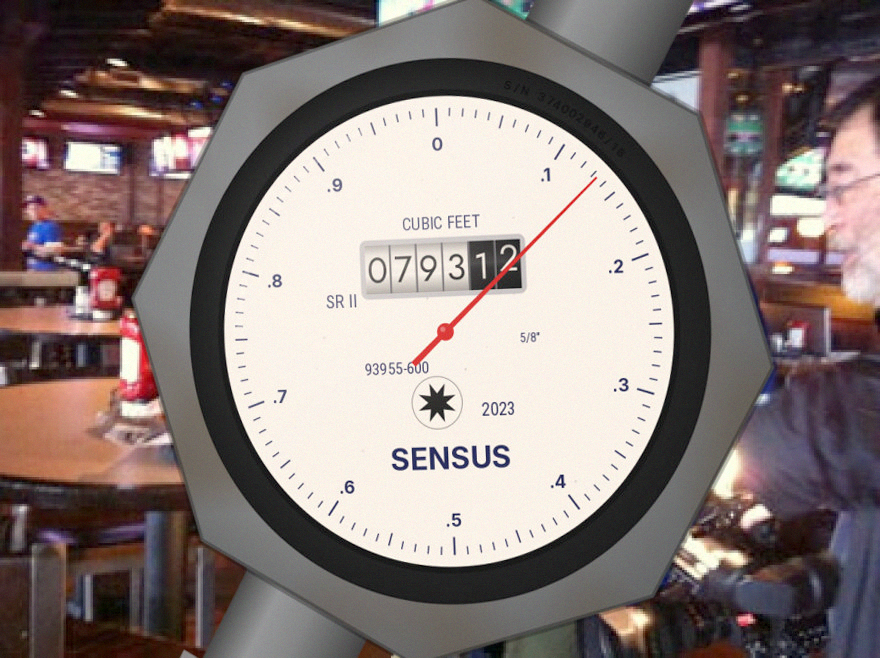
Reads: 79312.13; ft³
